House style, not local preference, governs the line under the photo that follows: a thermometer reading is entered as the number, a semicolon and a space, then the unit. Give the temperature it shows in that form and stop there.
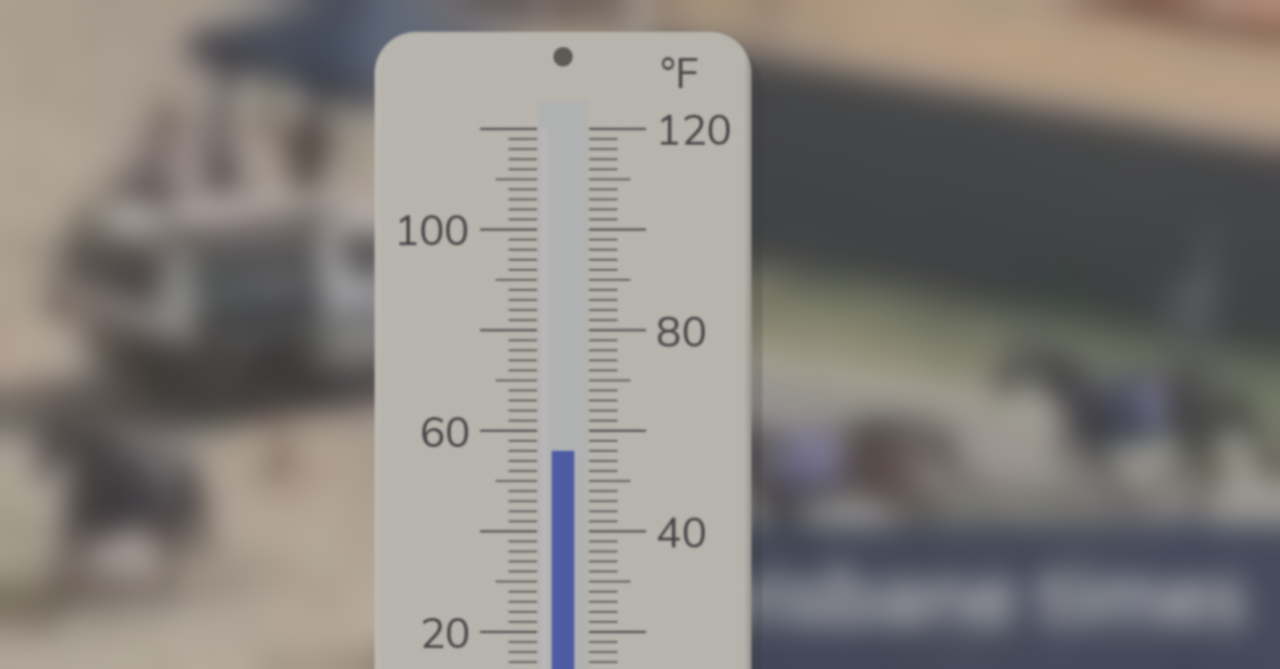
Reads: 56; °F
